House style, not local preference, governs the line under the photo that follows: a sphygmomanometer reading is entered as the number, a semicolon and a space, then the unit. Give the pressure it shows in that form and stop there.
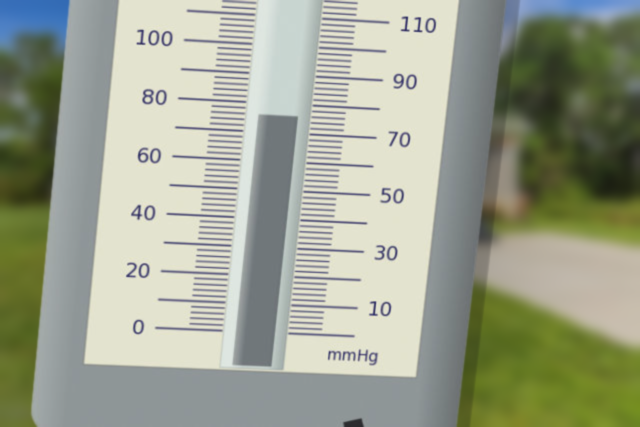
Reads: 76; mmHg
